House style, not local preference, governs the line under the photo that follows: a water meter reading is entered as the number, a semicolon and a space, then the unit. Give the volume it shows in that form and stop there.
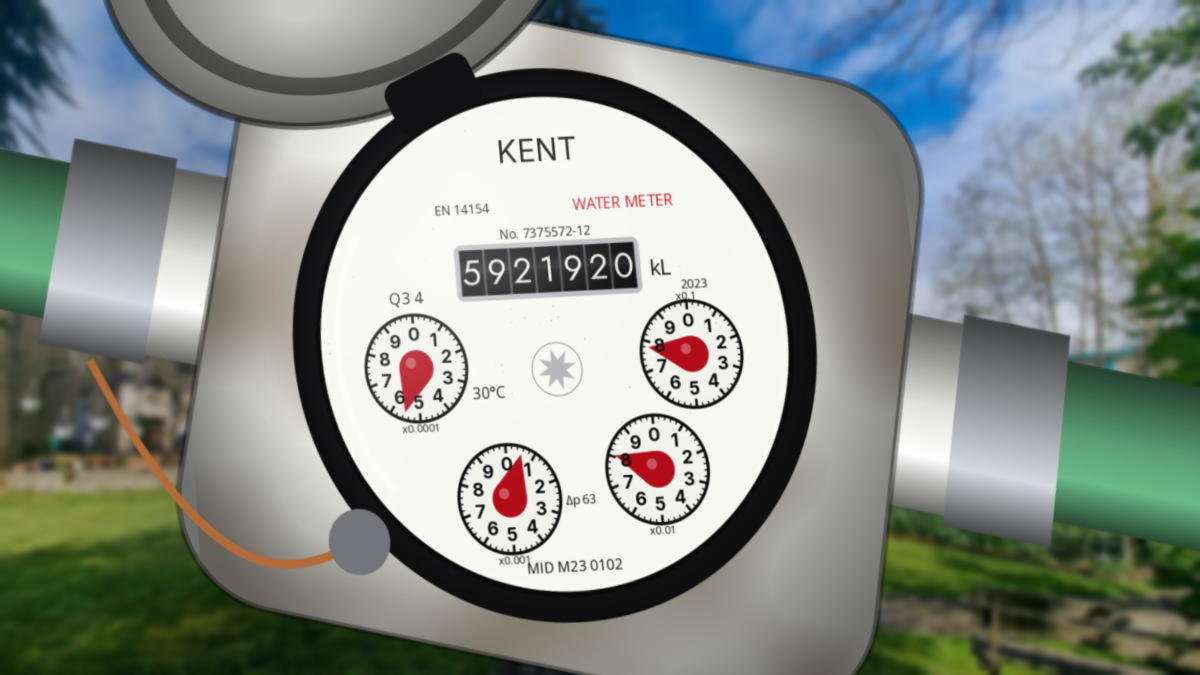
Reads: 5921920.7805; kL
